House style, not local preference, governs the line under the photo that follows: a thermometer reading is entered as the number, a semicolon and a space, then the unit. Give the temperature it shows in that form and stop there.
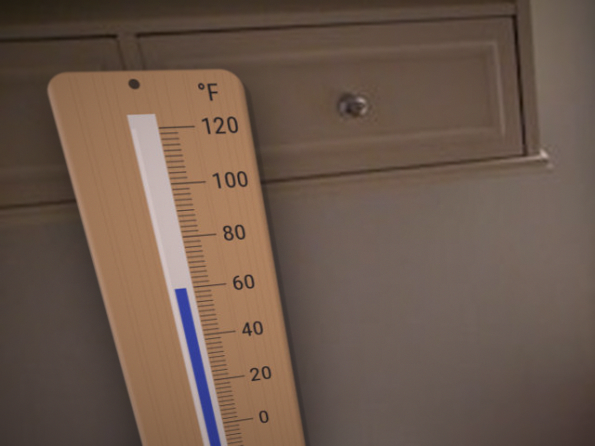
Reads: 60; °F
